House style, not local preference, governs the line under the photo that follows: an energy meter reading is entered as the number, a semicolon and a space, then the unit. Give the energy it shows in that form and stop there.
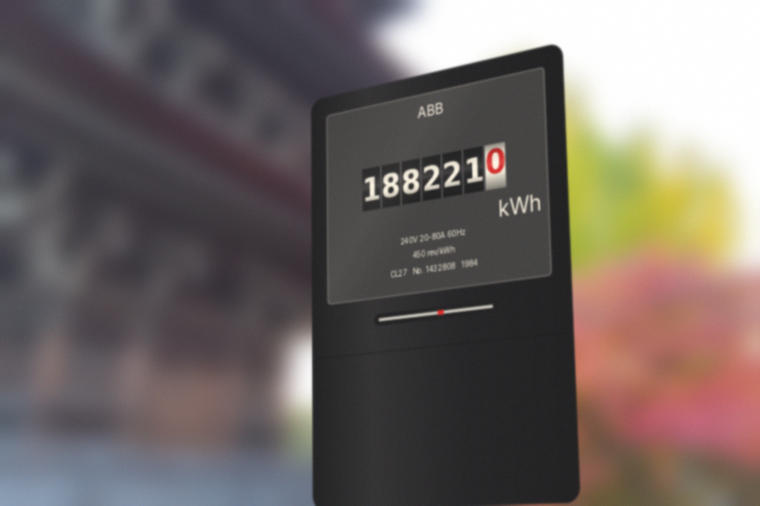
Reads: 188221.0; kWh
